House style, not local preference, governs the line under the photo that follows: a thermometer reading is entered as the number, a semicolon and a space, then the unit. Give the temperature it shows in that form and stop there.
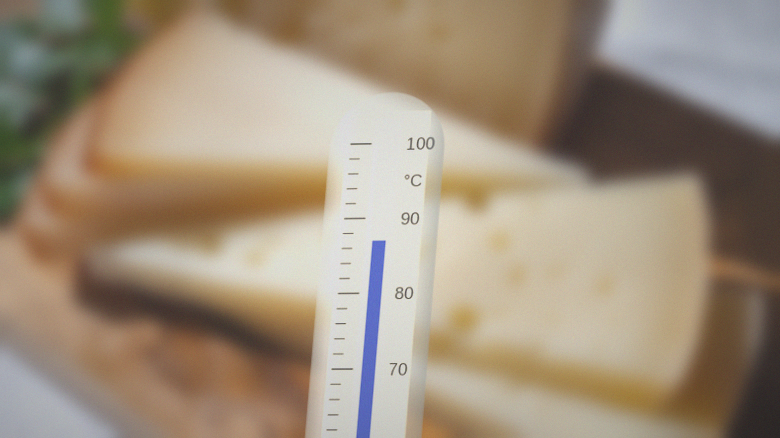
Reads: 87; °C
